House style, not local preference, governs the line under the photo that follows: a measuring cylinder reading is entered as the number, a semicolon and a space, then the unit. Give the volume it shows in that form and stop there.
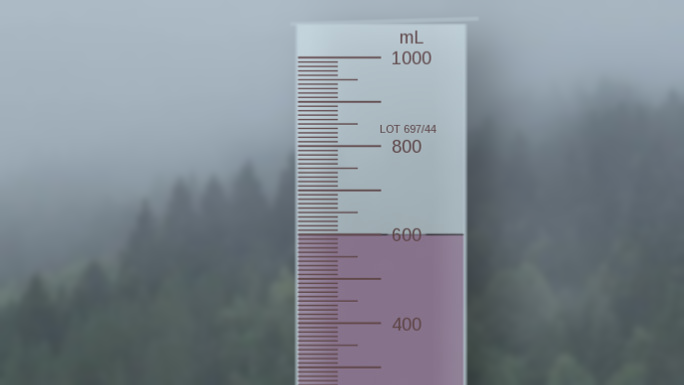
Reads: 600; mL
